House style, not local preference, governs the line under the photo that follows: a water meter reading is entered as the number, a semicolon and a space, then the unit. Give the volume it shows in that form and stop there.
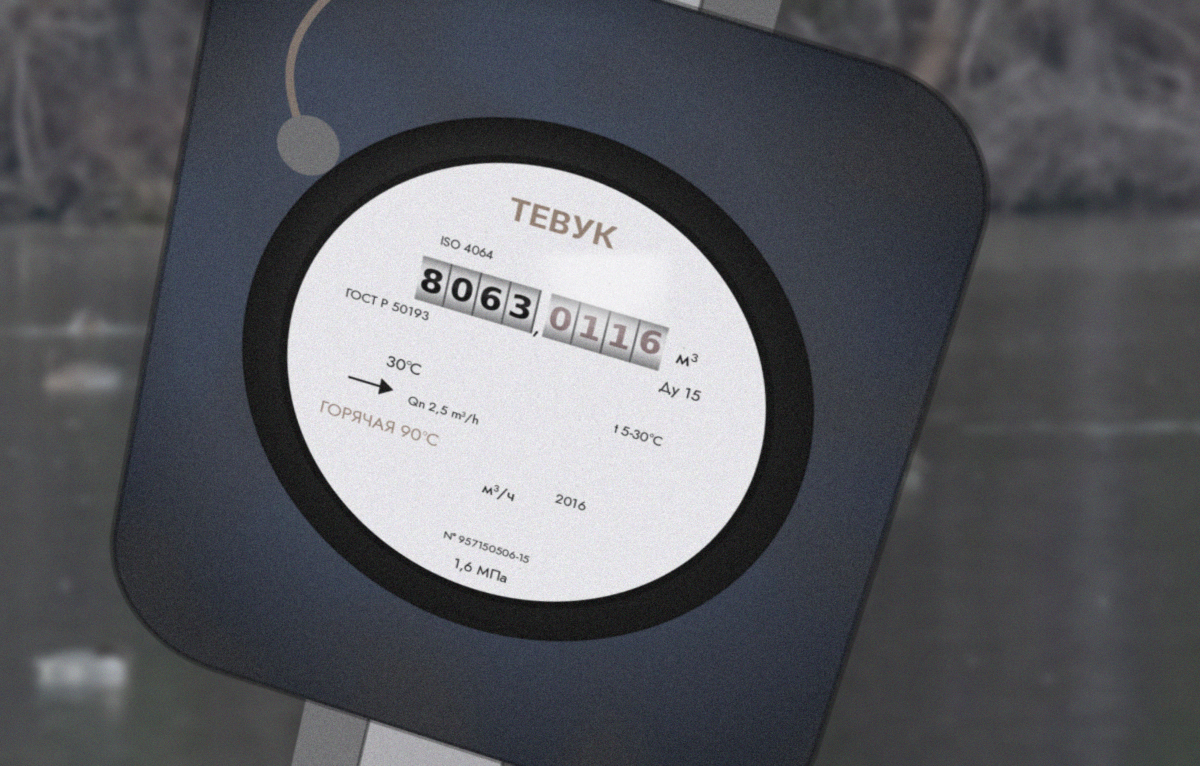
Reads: 8063.0116; m³
